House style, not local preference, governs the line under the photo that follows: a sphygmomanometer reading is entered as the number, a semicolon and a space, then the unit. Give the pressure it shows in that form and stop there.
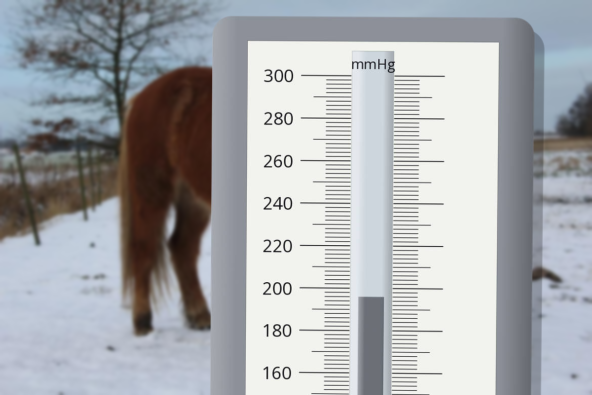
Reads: 196; mmHg
